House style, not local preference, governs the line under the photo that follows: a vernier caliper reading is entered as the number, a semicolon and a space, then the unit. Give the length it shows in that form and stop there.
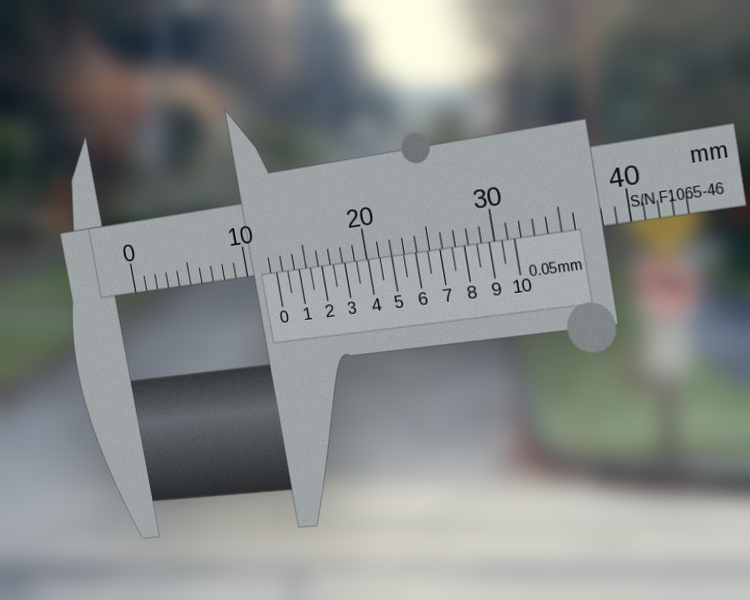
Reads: 12.5; mm
